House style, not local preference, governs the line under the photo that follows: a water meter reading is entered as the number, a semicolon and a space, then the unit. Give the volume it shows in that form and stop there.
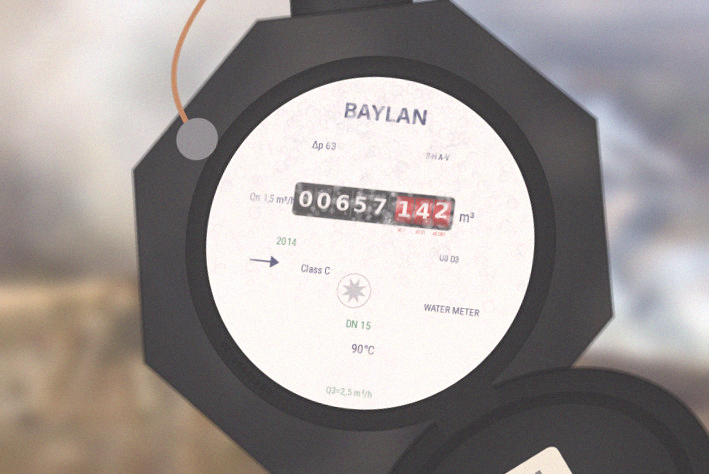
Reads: 657.142; m³
